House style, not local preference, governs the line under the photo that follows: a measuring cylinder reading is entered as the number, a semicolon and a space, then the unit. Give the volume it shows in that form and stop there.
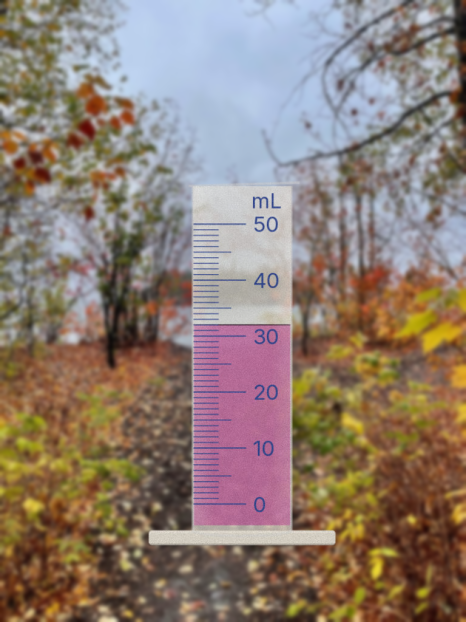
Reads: 32; mL
